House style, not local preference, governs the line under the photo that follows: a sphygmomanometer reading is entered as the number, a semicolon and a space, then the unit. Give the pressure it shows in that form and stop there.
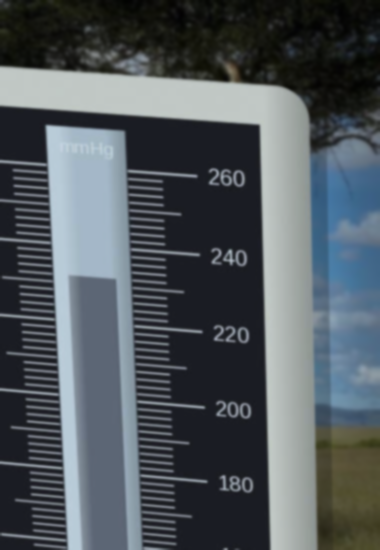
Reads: 232; mmHg
